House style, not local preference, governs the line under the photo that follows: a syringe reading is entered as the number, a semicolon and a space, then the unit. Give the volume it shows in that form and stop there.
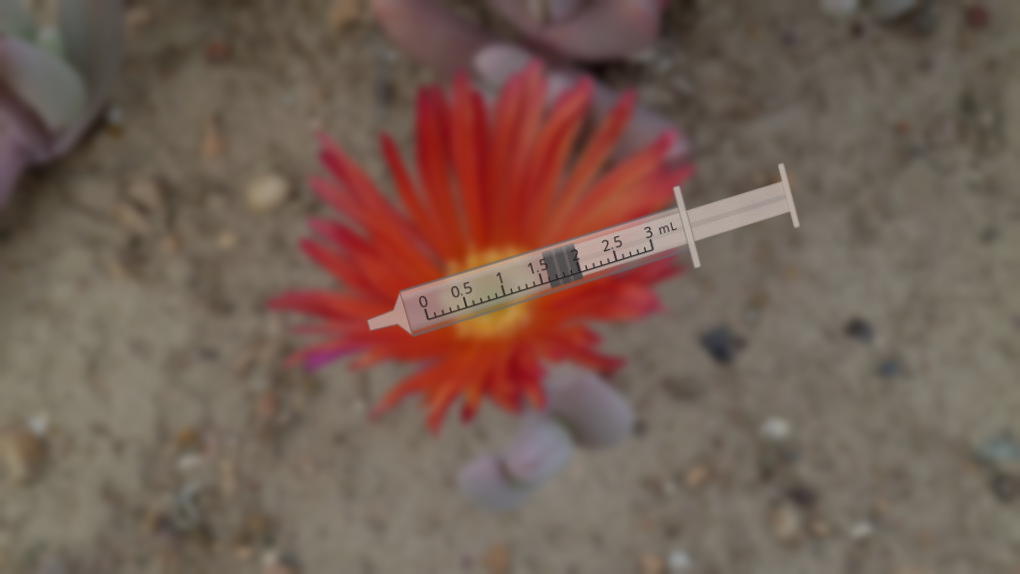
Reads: 1.6; mL
